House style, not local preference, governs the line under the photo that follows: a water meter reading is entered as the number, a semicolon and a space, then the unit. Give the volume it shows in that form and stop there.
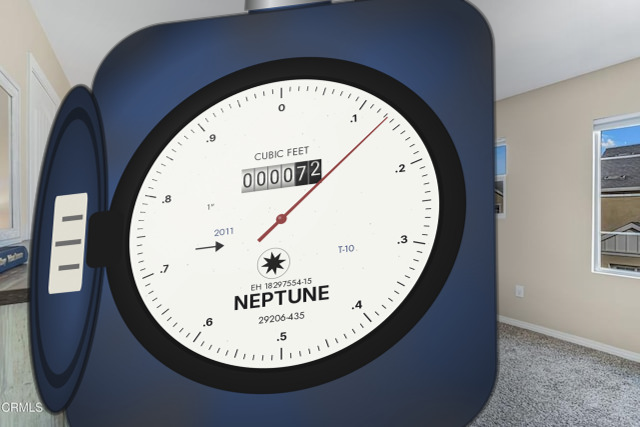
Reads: 72.13; ft³
